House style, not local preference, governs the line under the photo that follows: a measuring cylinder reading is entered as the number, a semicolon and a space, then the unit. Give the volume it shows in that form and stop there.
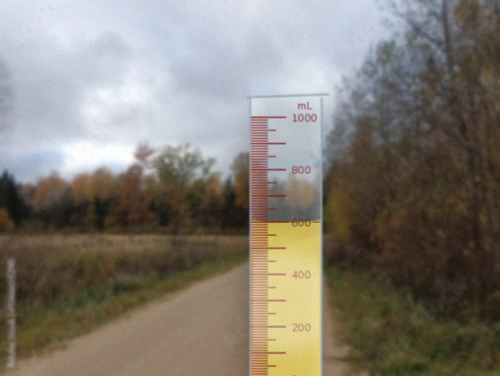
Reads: 600; mL
